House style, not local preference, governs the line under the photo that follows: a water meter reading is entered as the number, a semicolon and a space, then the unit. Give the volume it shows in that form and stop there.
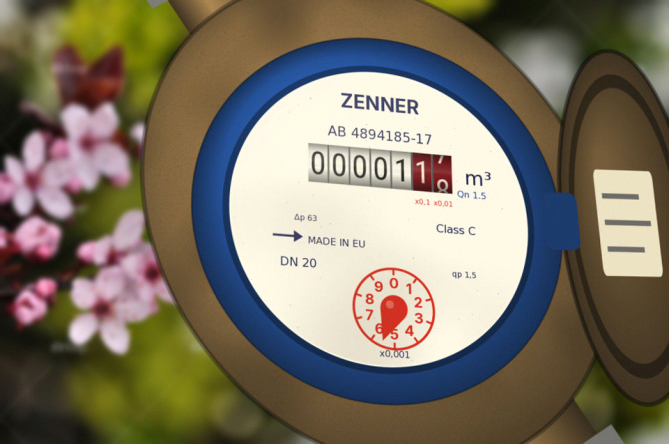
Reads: 1.175; m³
